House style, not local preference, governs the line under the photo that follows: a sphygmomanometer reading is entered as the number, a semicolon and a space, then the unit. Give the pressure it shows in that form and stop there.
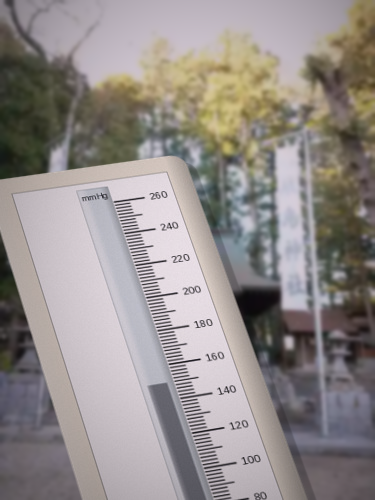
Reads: 150; mmHg
